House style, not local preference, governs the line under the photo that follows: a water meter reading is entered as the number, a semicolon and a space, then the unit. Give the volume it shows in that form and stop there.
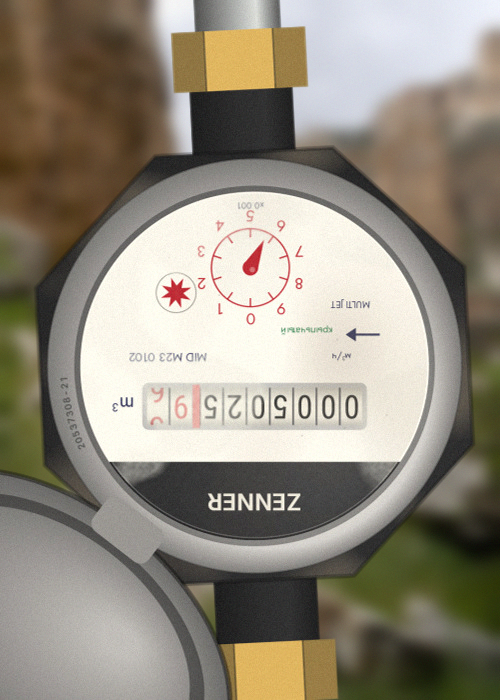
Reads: 5025.955; m³
